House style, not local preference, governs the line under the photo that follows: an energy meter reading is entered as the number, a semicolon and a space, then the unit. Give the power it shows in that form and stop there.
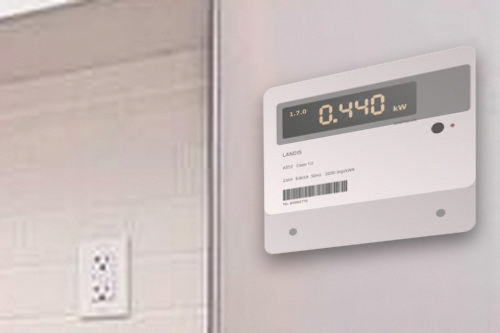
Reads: 0.440; kW
